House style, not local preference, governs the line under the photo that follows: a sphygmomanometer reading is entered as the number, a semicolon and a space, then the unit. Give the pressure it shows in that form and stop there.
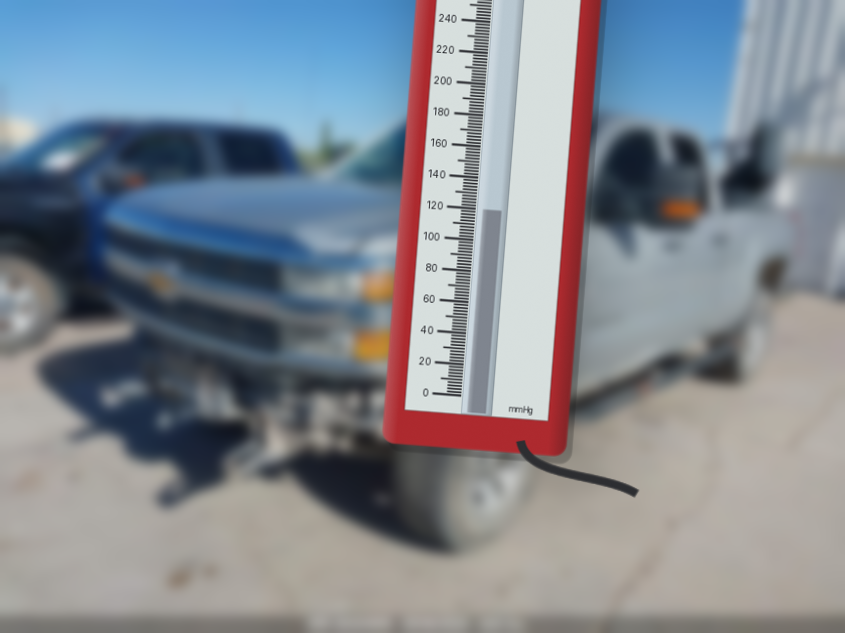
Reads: 120; mmHg
